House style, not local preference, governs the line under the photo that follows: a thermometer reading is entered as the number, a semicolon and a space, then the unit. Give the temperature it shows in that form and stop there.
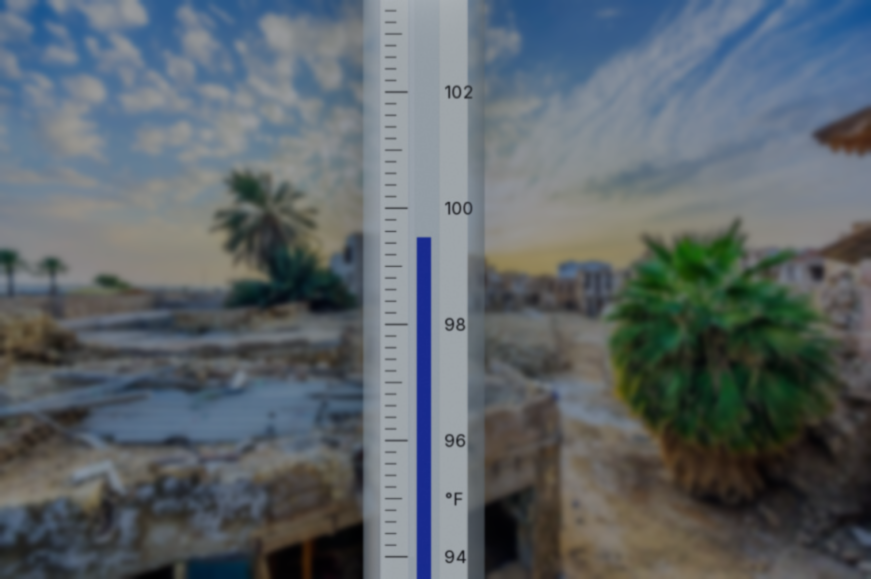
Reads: 99.5; °F
